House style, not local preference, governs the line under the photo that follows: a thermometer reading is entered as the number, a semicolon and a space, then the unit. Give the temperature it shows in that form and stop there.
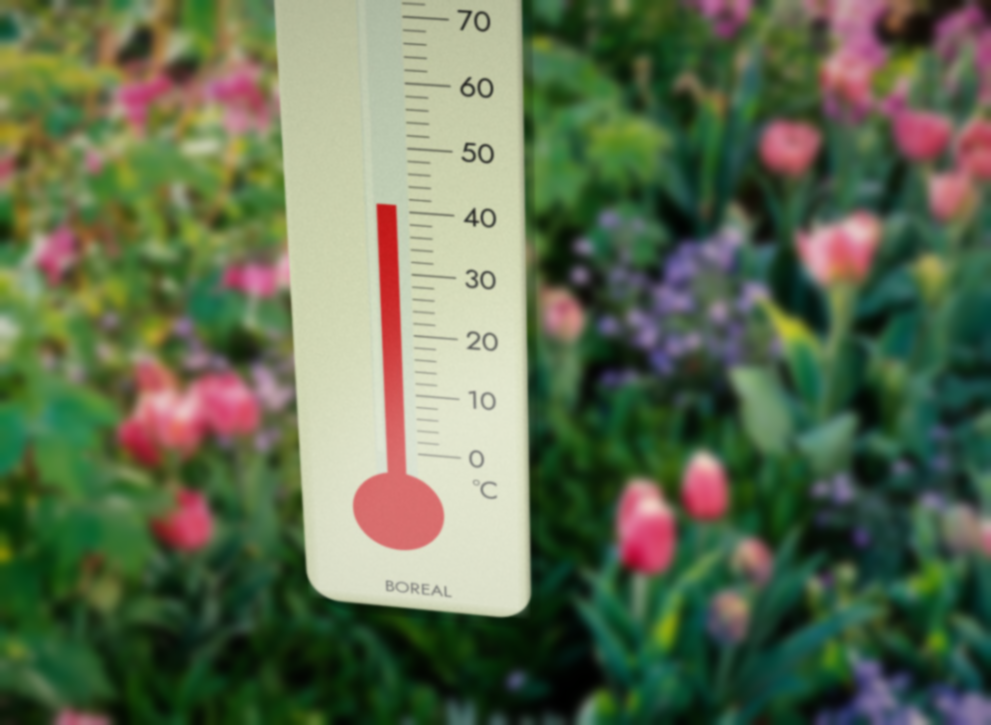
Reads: 41; °C
